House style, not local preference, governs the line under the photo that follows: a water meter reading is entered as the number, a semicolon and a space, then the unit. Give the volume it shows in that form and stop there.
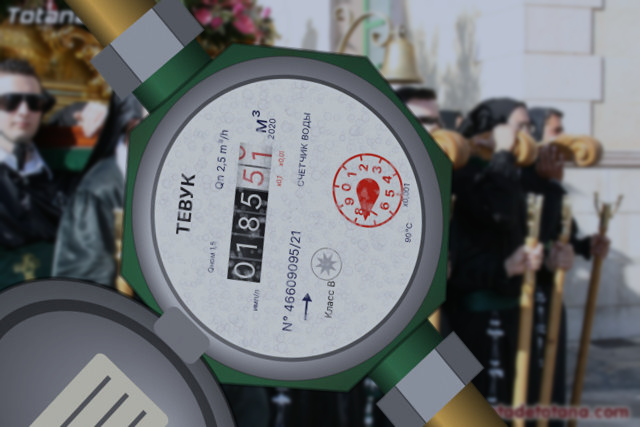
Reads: 185.507; m³
